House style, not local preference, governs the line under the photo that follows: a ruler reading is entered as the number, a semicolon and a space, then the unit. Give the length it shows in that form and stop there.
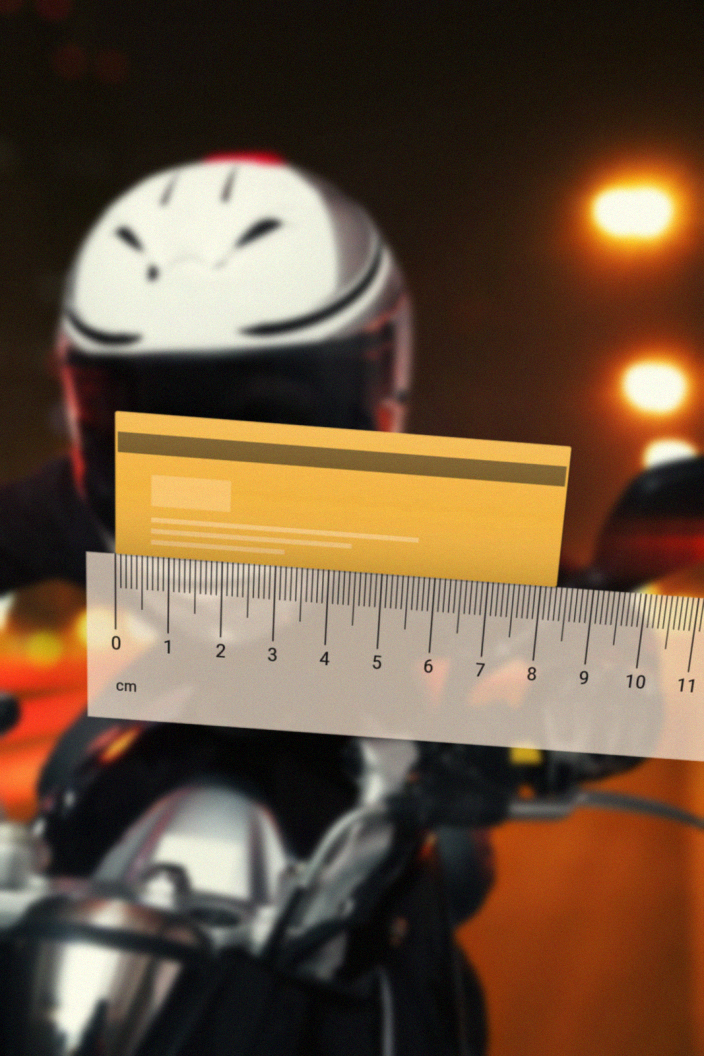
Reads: 8.3; cm
